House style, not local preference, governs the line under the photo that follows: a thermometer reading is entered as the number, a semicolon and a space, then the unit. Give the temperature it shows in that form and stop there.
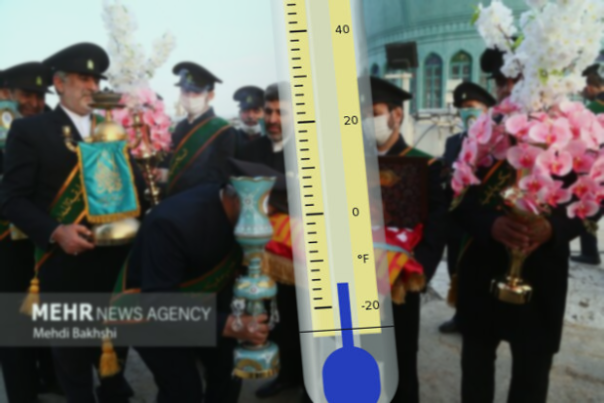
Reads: -15; °F
